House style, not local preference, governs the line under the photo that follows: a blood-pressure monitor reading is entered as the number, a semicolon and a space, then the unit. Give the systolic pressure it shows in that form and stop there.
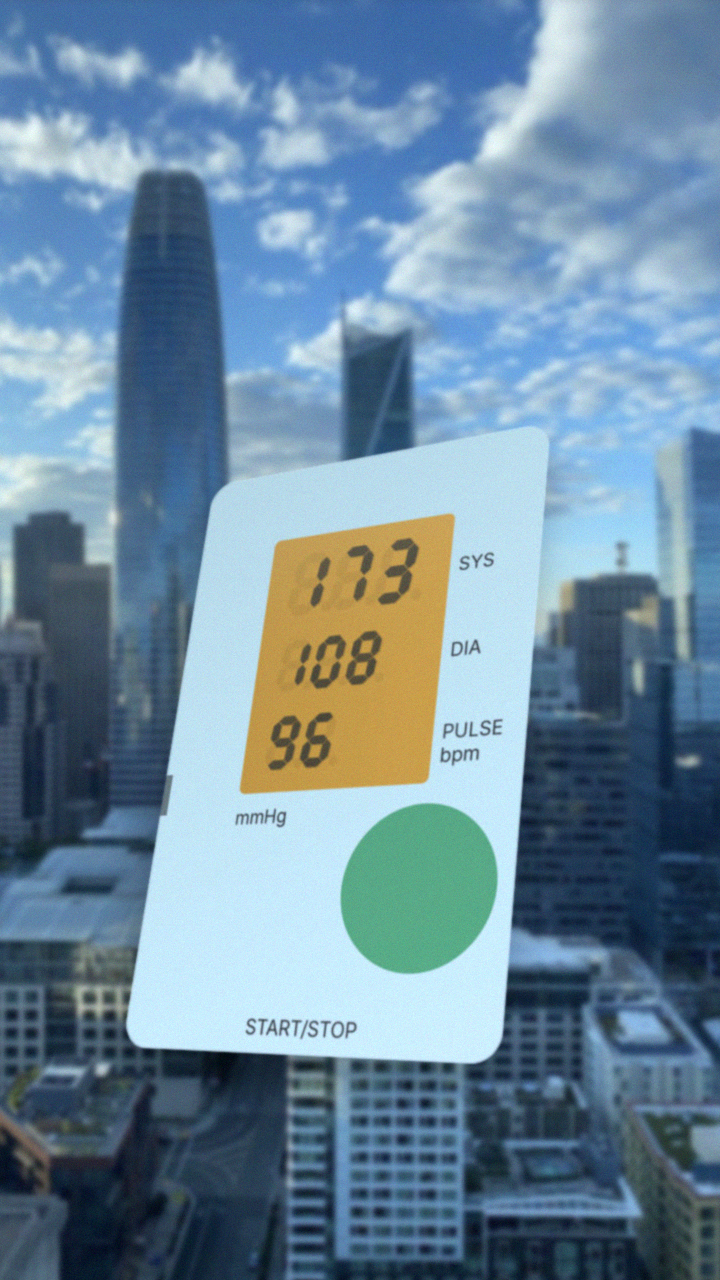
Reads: 173; mmHg
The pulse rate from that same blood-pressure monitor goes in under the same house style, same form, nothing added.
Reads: 96; bpm
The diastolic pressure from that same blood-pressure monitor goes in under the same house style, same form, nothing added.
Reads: 108; mmHg
